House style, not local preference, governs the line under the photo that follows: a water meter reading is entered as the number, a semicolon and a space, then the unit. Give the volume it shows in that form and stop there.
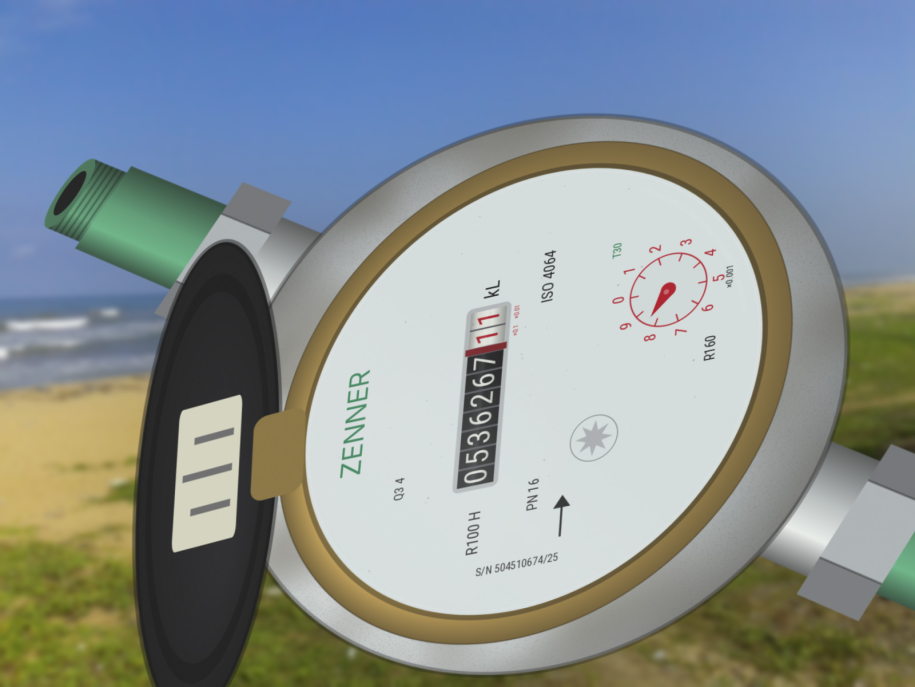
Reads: 536267.118; kL
